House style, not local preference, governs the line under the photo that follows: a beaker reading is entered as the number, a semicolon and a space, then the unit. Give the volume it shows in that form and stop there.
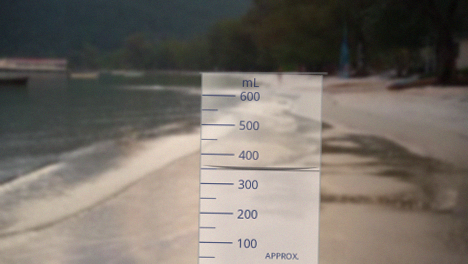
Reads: 350; mL
